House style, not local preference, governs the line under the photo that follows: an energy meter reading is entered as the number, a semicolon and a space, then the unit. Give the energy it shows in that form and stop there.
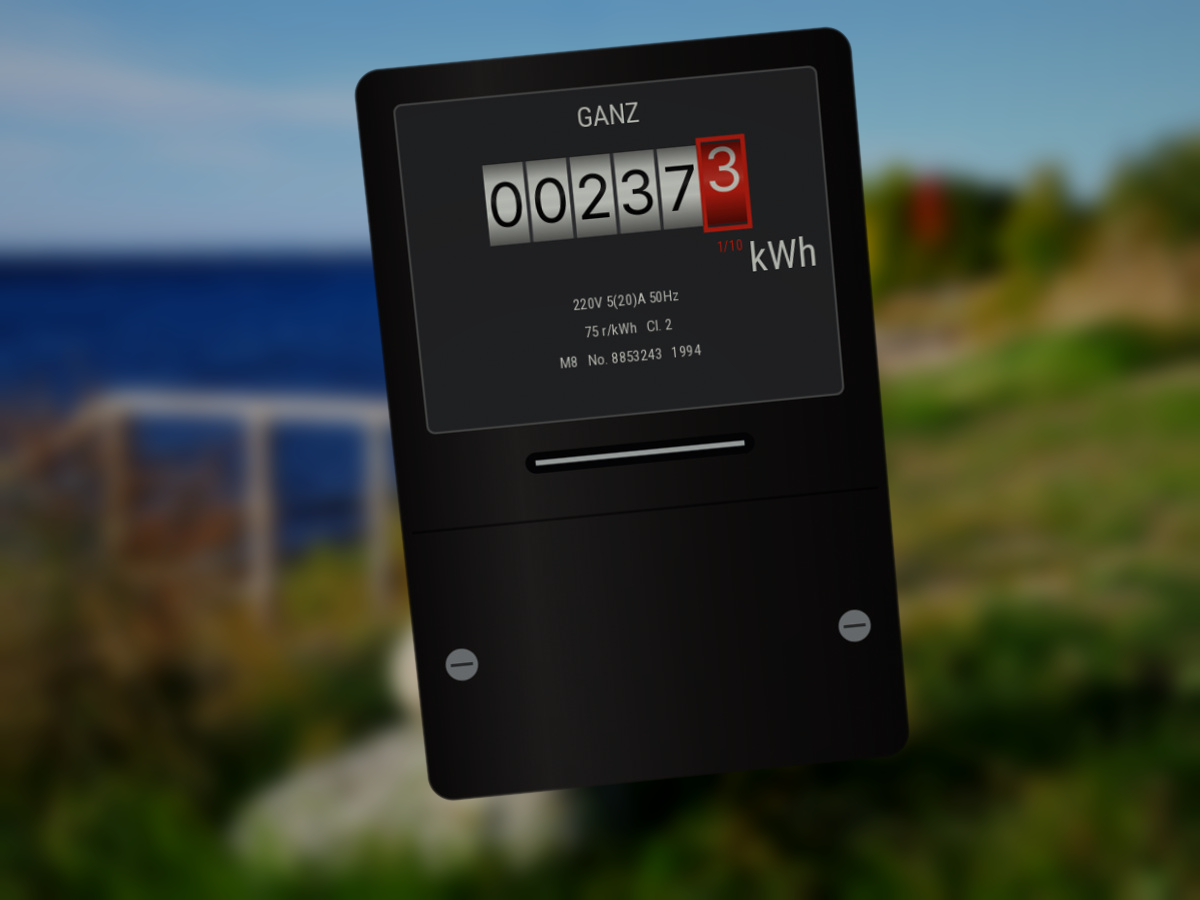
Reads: 237.3; kWh
